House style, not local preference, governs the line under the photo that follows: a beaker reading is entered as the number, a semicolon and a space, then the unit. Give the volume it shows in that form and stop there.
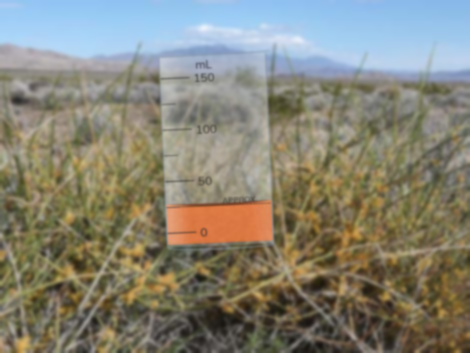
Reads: 25; mL
